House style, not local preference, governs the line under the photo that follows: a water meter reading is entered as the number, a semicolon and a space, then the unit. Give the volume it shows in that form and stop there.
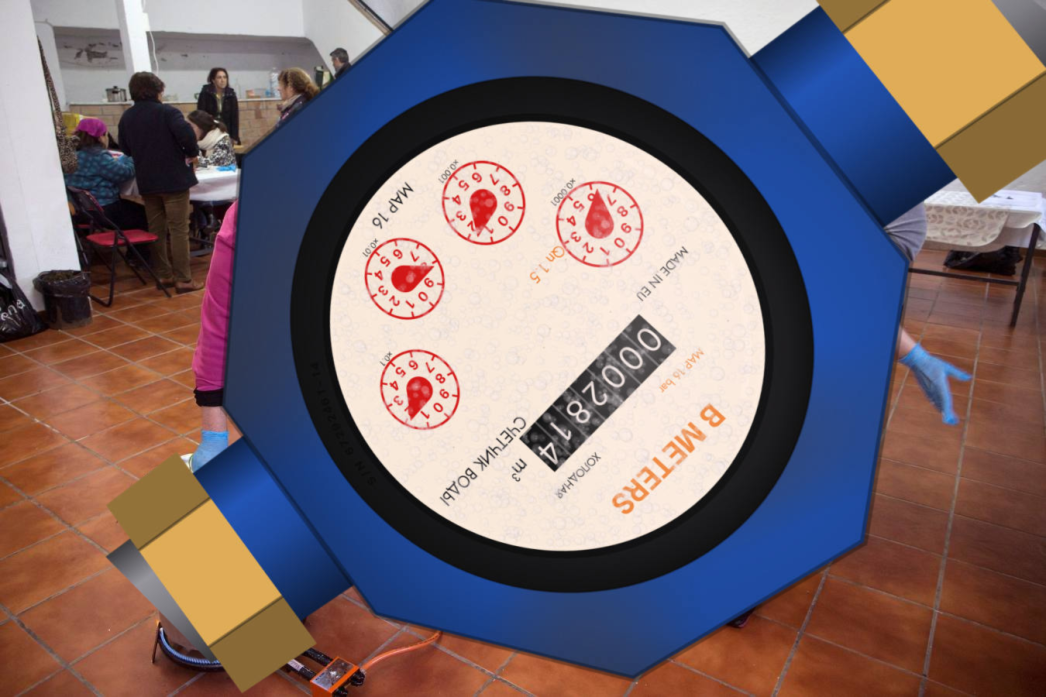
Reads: 2814.1816; m³
